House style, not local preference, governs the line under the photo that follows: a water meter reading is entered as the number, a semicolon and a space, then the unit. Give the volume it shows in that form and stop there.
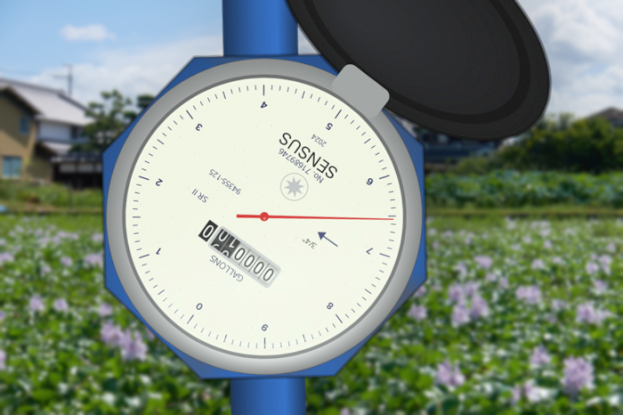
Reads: 96.5; gal
